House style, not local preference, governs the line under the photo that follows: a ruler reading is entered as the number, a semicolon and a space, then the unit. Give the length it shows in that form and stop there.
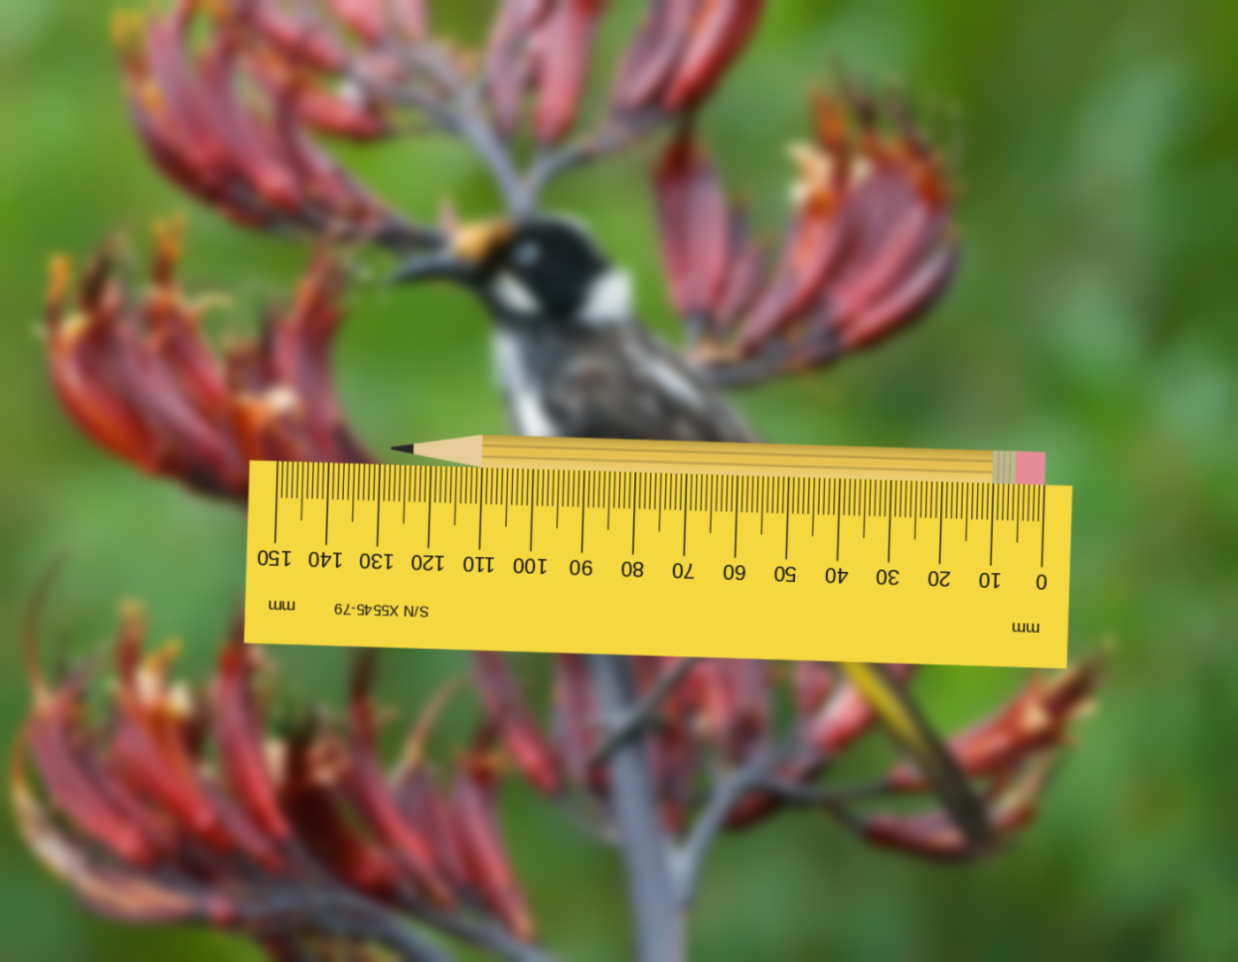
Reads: 128; mm
